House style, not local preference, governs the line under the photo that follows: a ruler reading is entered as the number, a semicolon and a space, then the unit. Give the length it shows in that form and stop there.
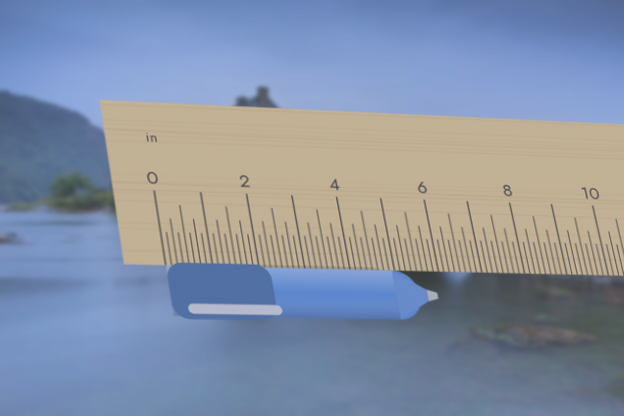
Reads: 5.875; in
